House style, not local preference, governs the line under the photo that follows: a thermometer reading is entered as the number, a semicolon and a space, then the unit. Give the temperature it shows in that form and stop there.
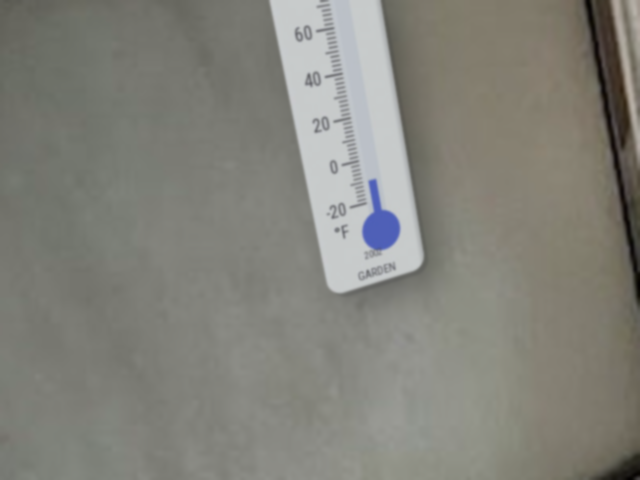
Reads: -10; °F
